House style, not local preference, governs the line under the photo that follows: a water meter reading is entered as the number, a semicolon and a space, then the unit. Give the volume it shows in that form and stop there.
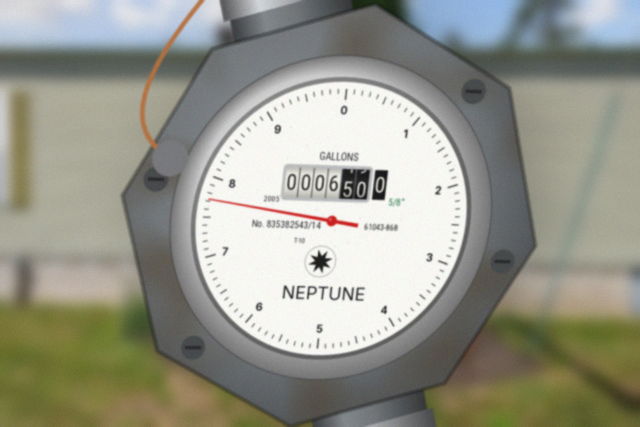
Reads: 6497.7; gal
